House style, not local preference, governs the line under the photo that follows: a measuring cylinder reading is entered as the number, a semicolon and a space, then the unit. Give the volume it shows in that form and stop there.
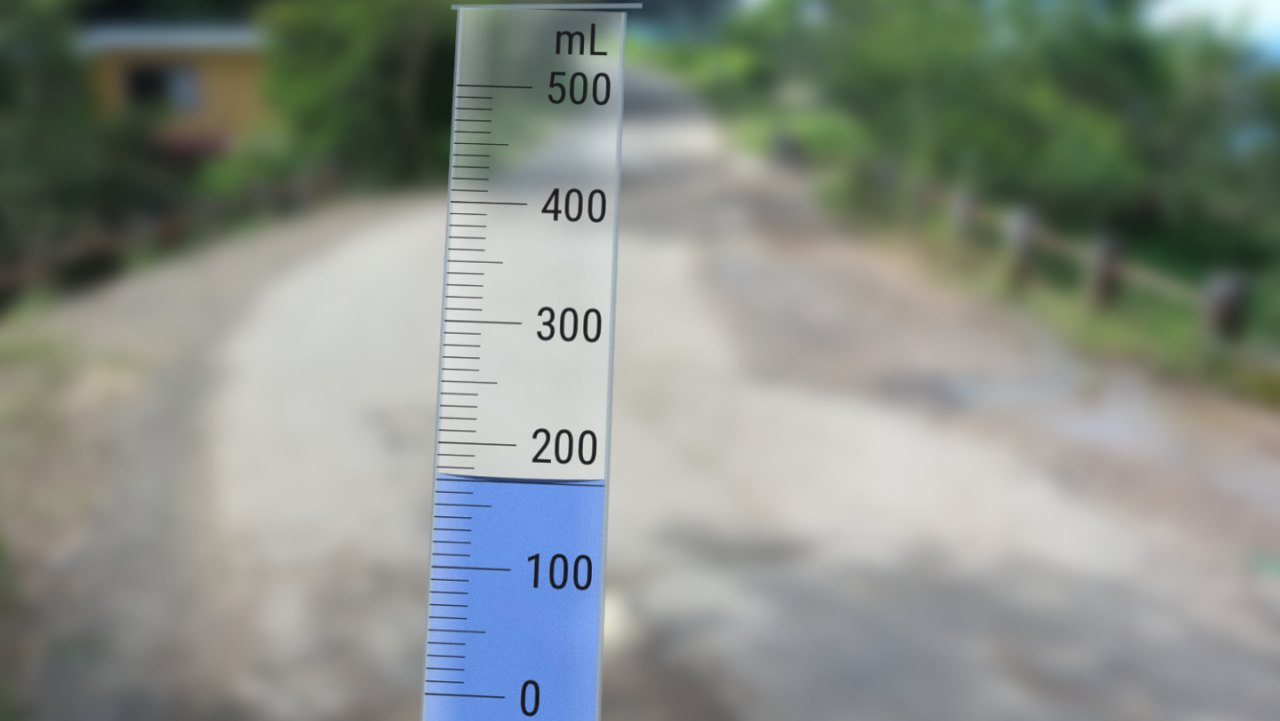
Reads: 170; mL
